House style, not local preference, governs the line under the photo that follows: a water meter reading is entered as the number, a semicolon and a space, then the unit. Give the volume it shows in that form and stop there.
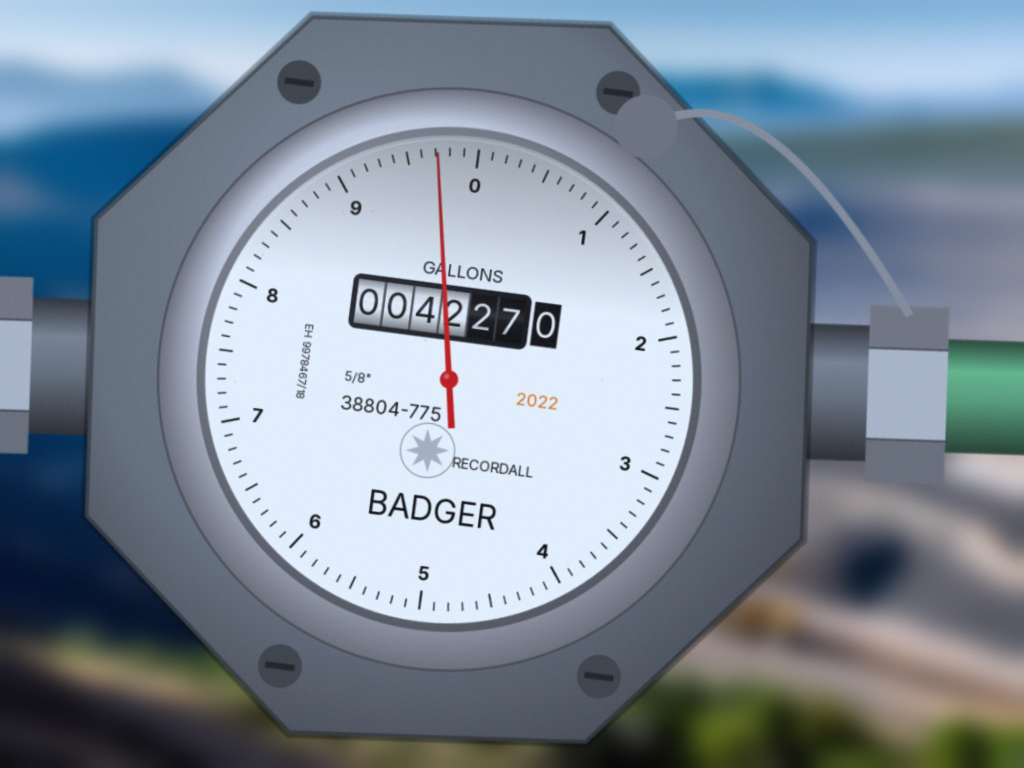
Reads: 42269.7; gal
